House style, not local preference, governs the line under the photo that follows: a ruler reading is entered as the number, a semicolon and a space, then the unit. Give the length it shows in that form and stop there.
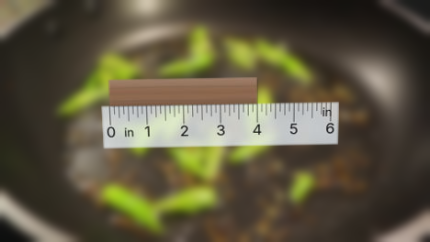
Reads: 4; in
